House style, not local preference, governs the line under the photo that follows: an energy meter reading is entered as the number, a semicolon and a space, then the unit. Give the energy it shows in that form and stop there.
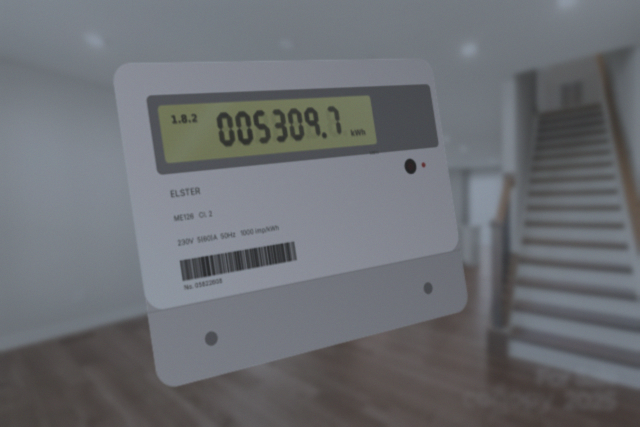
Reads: 5309.7; kWh
